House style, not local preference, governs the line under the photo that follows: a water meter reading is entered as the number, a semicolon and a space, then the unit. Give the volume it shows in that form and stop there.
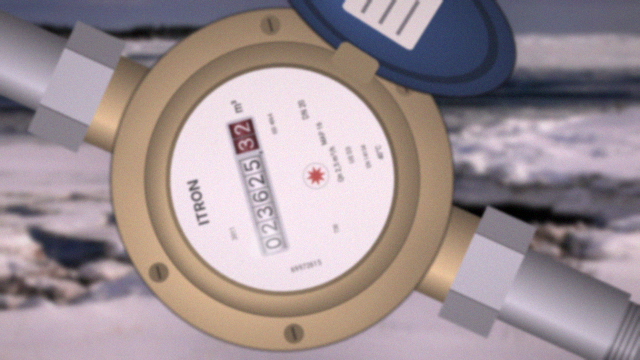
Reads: 23625.32; m³
